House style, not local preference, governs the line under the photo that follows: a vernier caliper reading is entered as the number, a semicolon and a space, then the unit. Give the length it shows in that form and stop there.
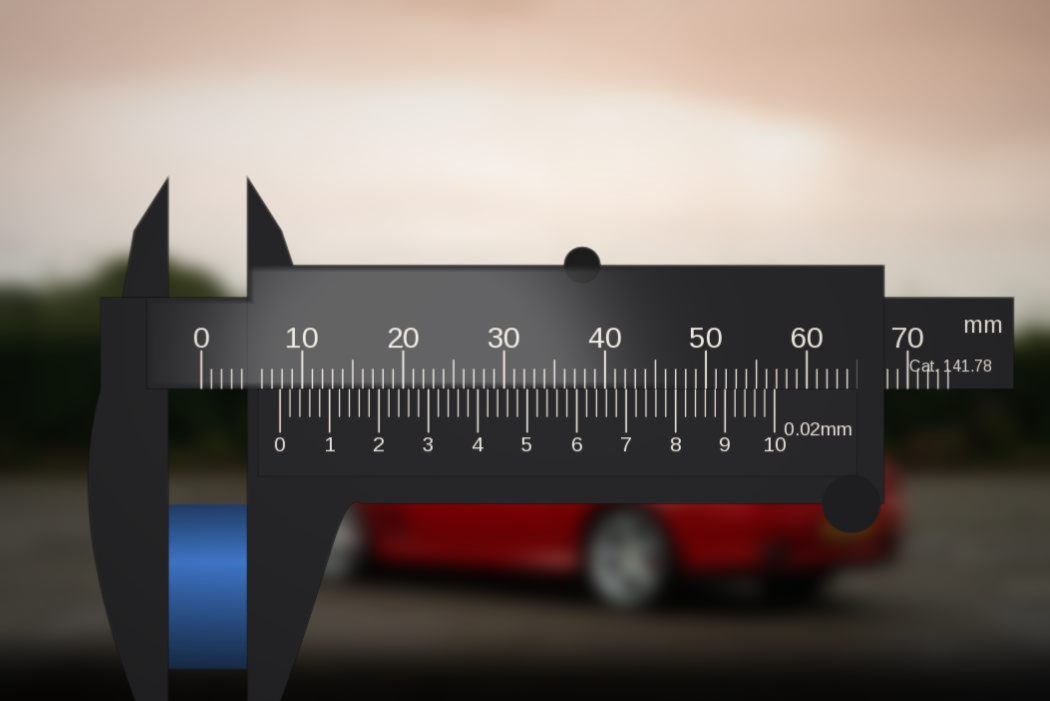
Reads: 7.8; mm
